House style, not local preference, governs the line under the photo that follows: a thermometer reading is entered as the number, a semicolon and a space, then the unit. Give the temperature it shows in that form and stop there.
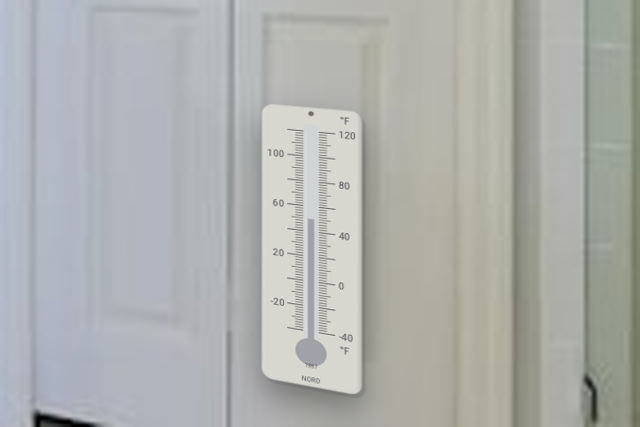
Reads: 50; °F
